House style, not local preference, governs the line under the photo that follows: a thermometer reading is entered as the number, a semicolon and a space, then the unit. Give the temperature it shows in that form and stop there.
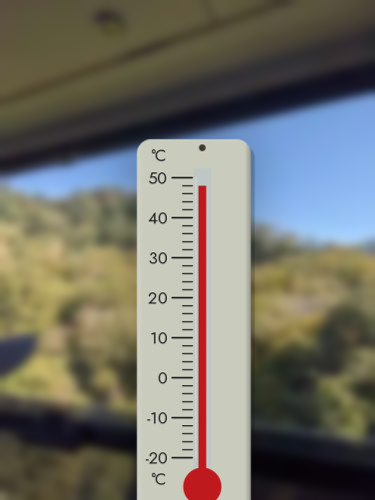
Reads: 48; °C
